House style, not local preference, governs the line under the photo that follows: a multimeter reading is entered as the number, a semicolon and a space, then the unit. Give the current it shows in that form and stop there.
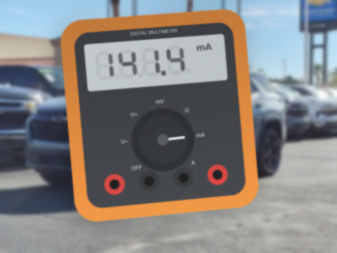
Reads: 141.4; mA
